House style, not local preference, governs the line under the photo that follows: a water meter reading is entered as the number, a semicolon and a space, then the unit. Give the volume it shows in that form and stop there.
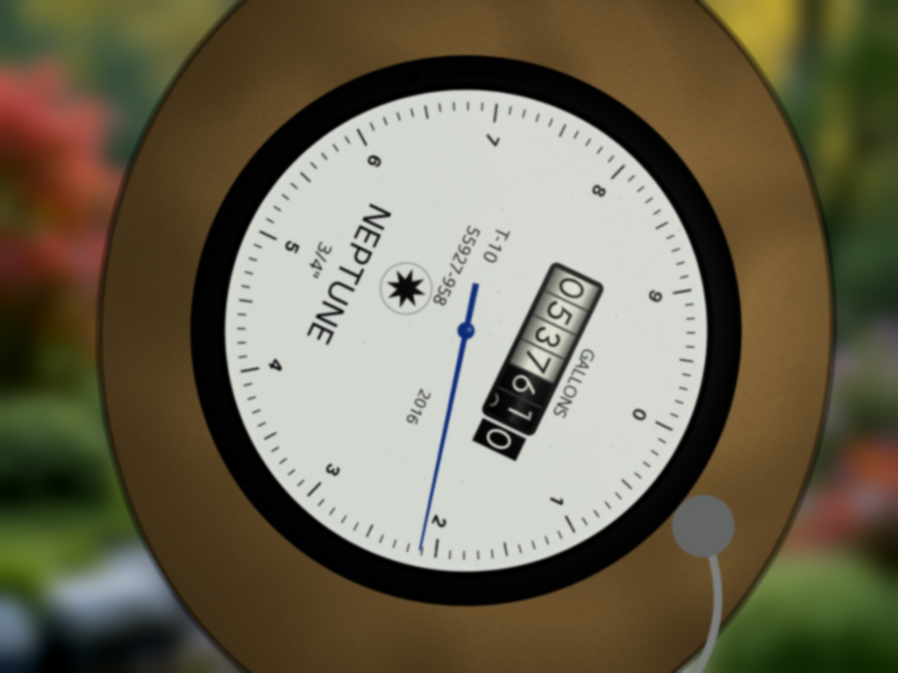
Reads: 537612.1; gal
